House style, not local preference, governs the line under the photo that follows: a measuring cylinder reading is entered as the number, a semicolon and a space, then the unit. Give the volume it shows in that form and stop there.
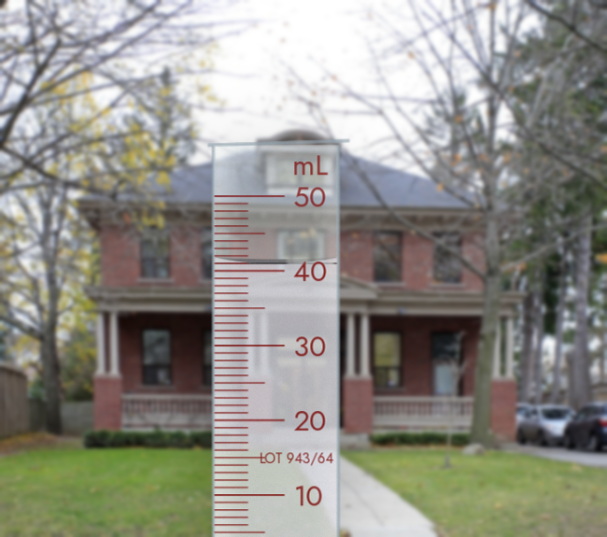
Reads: 41; mL
